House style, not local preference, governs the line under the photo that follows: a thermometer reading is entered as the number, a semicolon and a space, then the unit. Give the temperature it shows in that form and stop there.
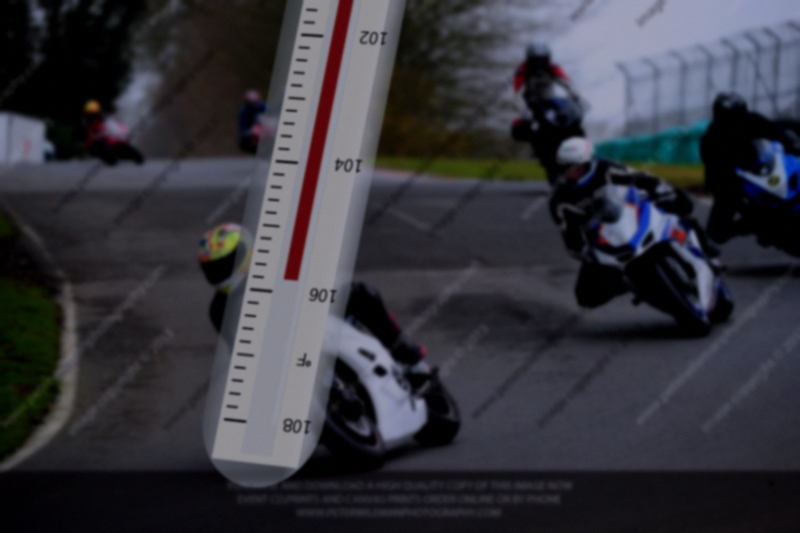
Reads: 105.8; °F
